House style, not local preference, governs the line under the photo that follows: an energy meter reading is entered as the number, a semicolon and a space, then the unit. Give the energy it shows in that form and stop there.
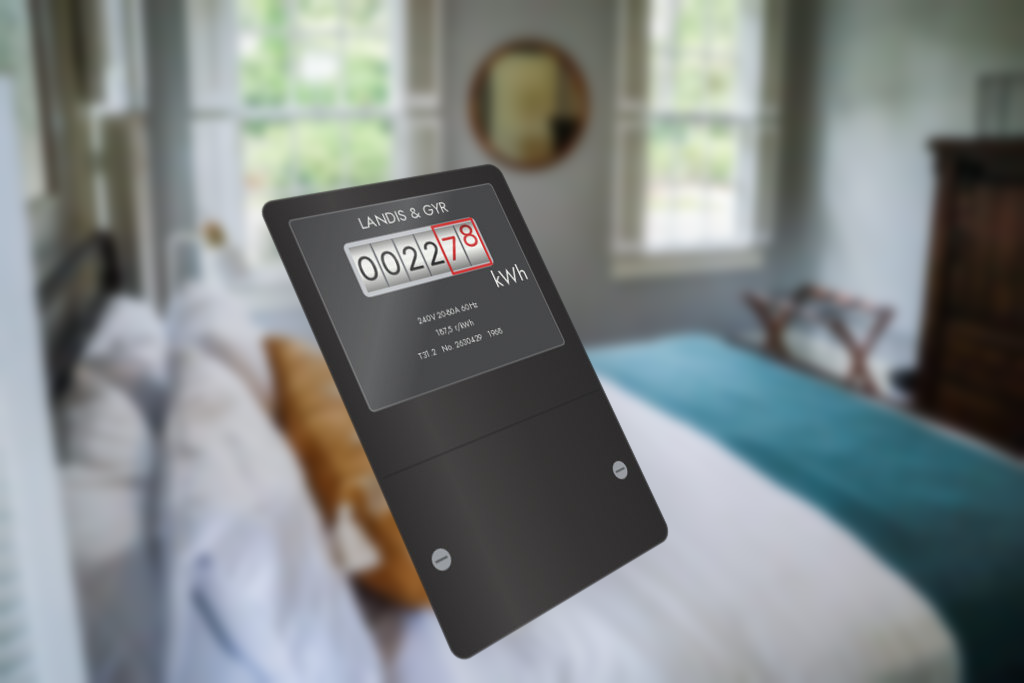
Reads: 22.78; kWh
